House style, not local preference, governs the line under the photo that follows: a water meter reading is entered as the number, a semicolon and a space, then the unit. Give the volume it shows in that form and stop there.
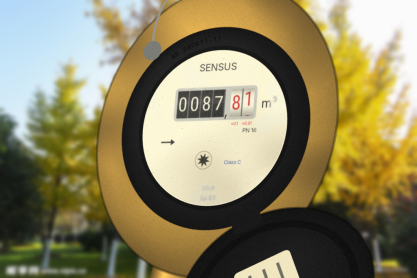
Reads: 87.81; m³
